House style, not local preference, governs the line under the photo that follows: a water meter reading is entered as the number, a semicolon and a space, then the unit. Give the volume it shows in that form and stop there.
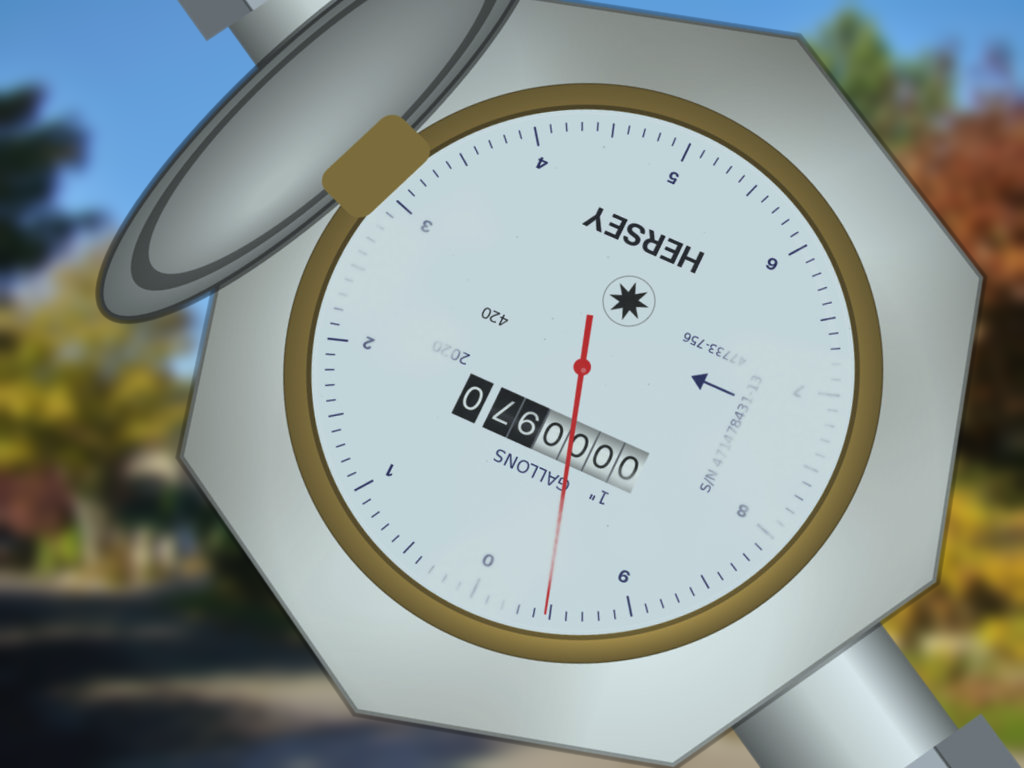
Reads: 969.5; gal
